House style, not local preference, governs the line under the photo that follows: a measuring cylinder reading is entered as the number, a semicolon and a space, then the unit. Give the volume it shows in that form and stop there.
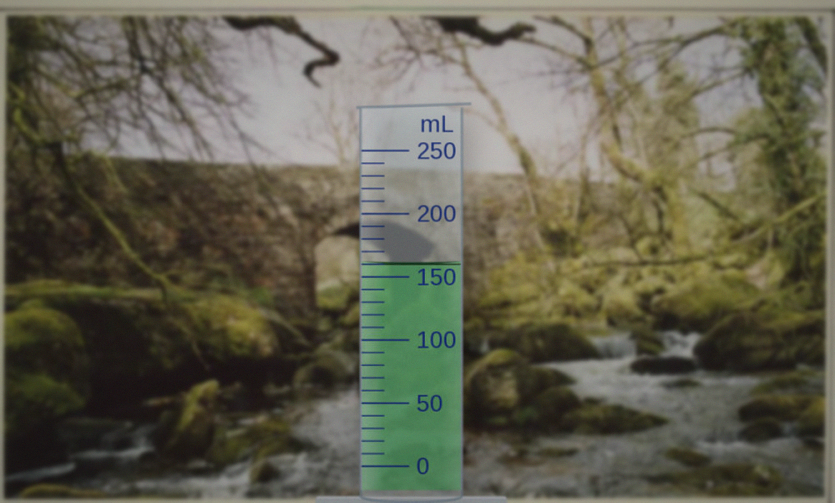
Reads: 160; mL
